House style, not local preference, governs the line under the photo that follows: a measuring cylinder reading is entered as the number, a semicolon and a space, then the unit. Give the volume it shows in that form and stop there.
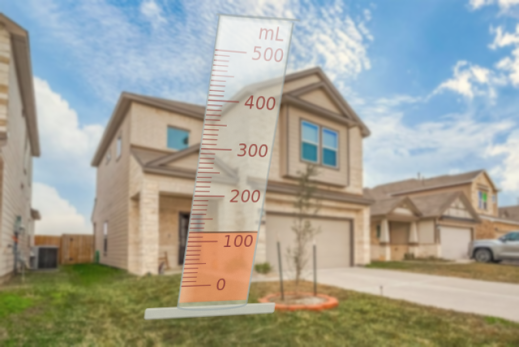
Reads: 120; mL
